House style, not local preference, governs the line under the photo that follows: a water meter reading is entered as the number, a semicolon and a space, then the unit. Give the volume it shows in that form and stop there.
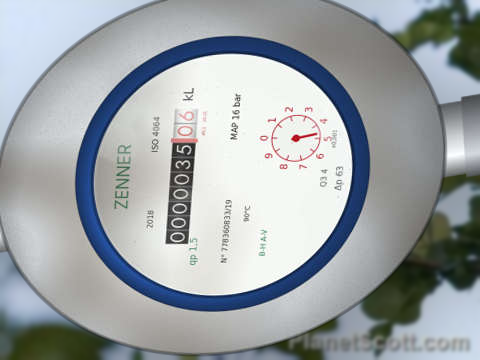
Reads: 35.064; kL
